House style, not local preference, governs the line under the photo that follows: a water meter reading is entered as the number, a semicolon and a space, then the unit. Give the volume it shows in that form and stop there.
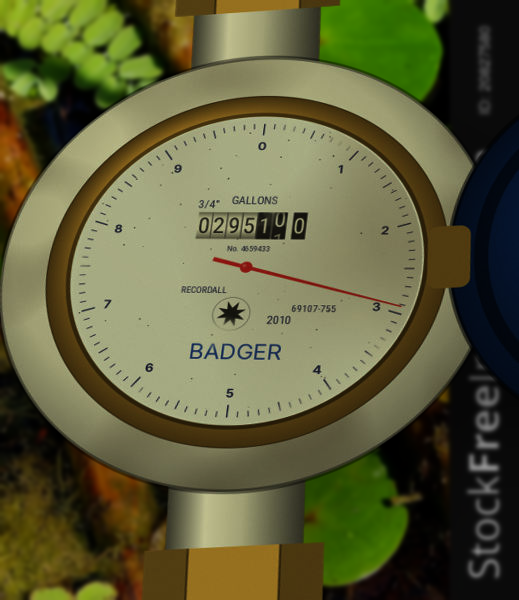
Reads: 295102.9; gal
